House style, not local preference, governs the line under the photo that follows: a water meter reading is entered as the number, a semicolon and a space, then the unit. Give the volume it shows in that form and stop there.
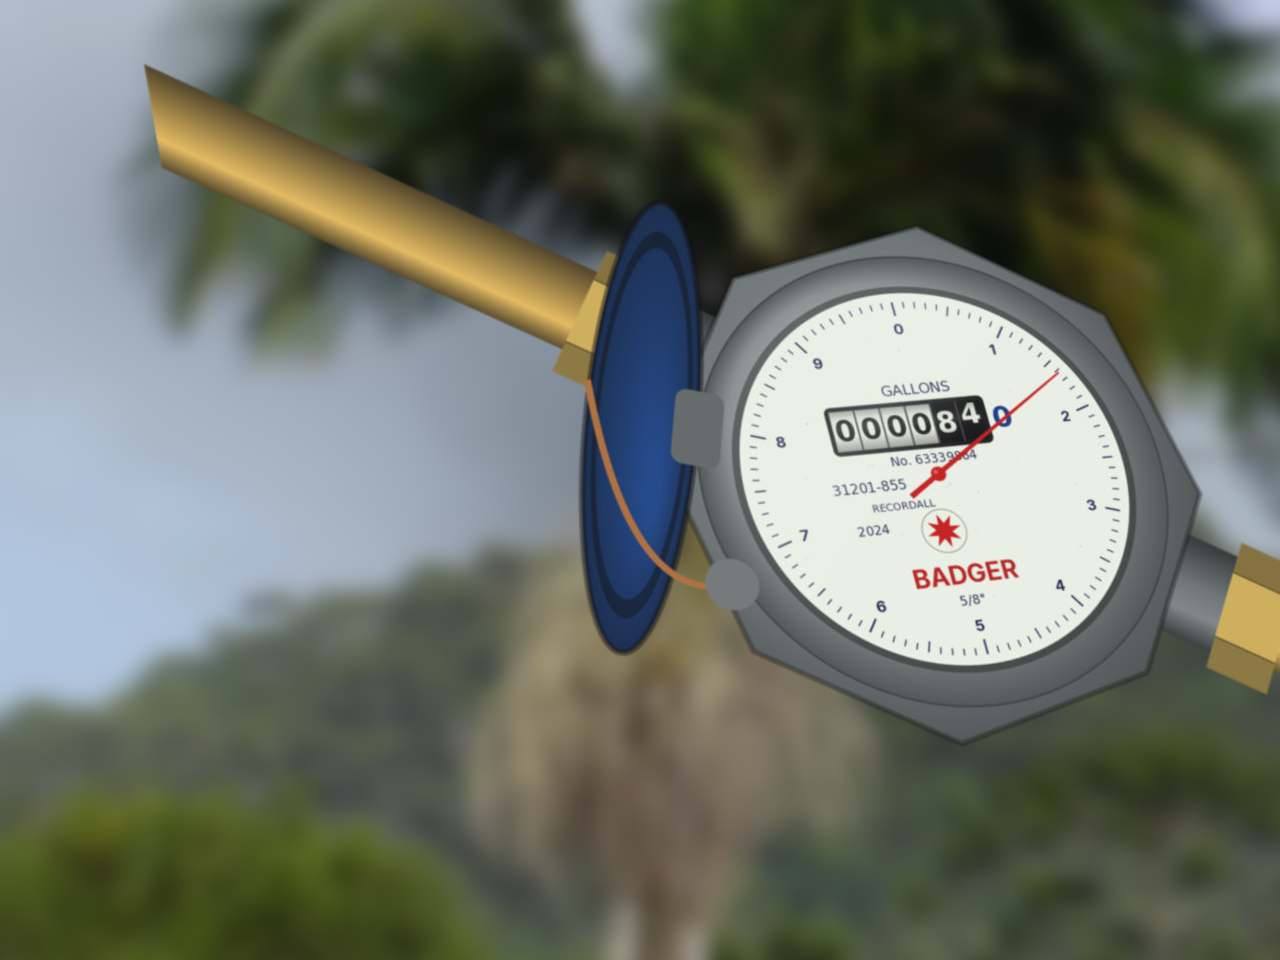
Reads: 841.6; gal
